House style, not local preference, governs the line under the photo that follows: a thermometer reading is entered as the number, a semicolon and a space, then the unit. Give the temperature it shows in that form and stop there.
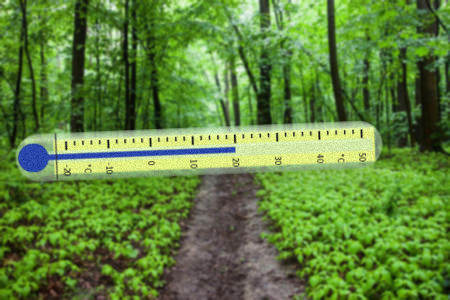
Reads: 20; °C
